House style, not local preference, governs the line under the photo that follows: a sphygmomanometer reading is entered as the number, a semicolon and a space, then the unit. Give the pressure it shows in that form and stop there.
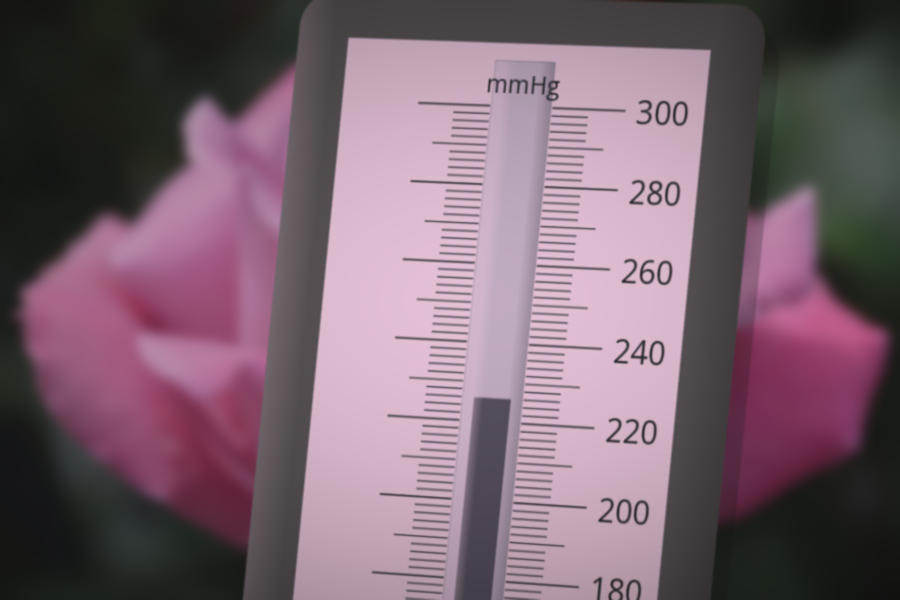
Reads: 226; mmHg
